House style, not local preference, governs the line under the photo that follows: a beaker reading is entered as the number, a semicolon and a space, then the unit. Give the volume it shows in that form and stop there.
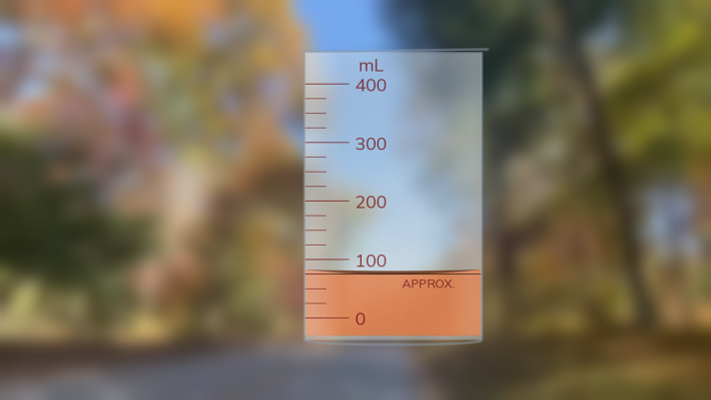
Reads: 75; mL
